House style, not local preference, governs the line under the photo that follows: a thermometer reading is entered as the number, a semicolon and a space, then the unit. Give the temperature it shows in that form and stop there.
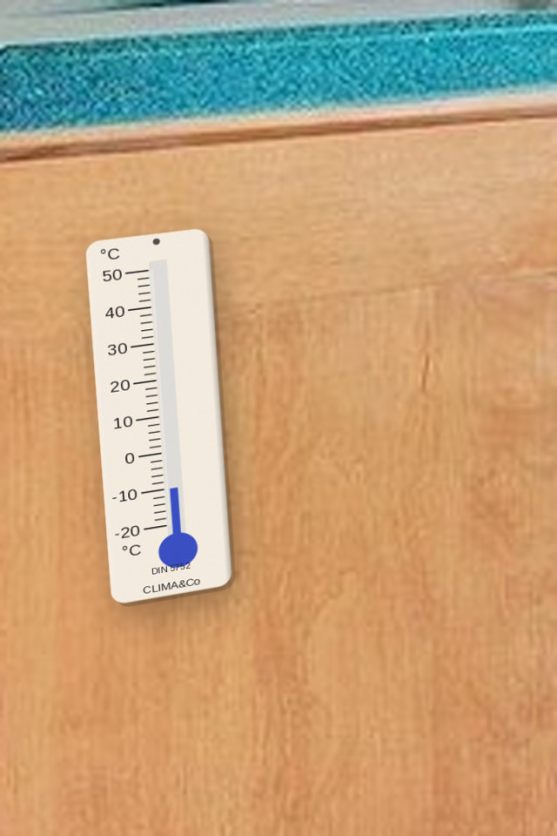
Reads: -10; °C
